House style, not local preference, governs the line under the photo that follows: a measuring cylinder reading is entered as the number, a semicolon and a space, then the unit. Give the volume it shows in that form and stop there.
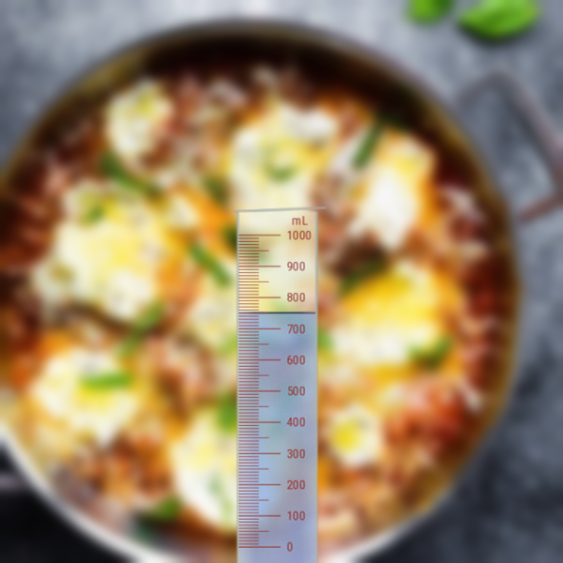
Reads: 750; mL
